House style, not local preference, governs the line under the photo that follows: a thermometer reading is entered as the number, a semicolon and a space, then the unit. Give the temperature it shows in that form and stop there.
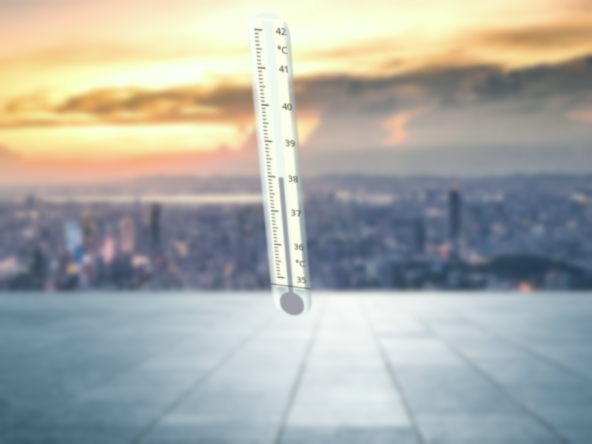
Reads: 38; °C
